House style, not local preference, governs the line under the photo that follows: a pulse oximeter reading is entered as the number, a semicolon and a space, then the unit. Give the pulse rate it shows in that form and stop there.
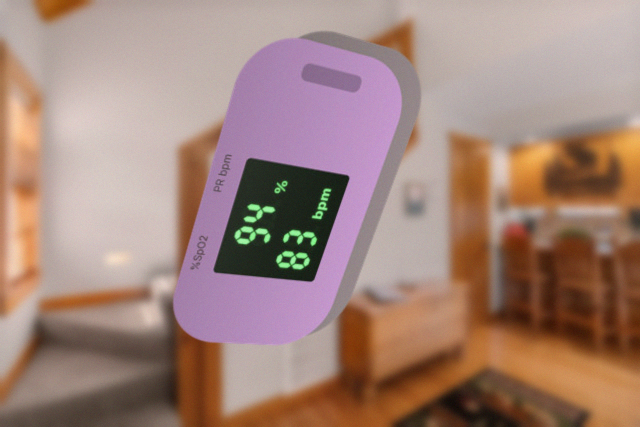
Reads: 83; bpm
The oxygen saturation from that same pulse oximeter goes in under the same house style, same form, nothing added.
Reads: 94; %
